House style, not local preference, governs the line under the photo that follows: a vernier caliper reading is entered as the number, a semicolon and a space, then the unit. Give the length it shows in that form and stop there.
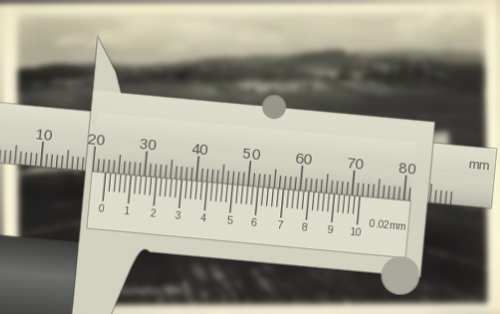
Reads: 22.5; mm
